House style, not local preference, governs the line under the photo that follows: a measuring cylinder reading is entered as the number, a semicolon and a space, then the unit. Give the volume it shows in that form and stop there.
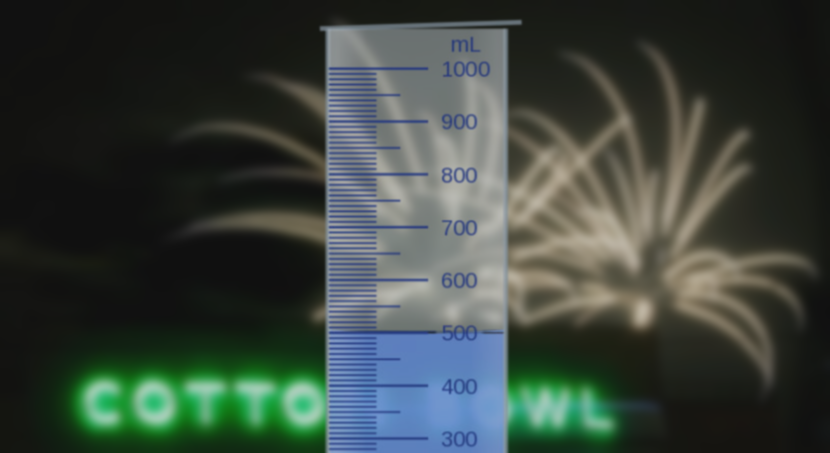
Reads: 500; mL
